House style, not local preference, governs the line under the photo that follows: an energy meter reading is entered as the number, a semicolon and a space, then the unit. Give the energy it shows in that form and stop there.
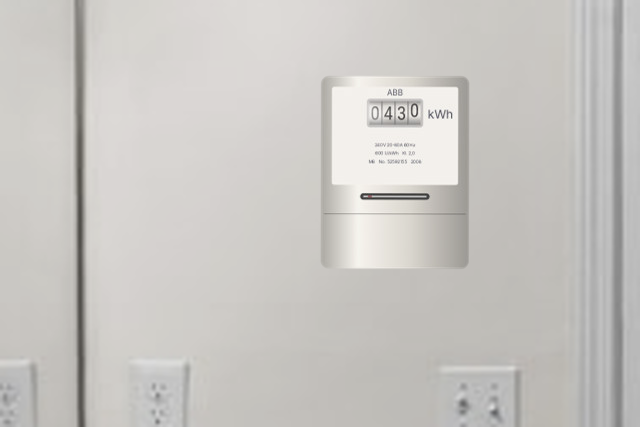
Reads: 430; kWh
